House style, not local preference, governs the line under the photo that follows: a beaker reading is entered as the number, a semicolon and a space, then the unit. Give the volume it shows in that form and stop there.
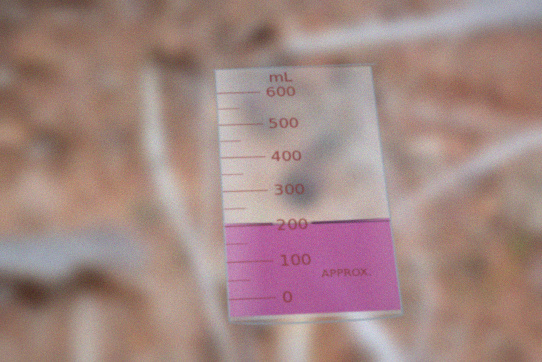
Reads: 200; mL
